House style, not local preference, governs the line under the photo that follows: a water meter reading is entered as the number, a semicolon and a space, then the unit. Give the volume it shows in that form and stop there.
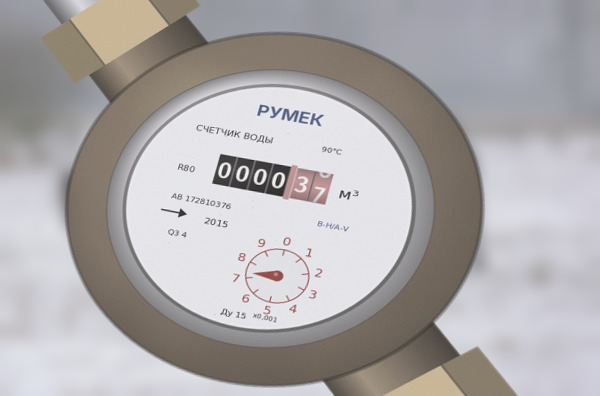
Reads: 0.367; m³
